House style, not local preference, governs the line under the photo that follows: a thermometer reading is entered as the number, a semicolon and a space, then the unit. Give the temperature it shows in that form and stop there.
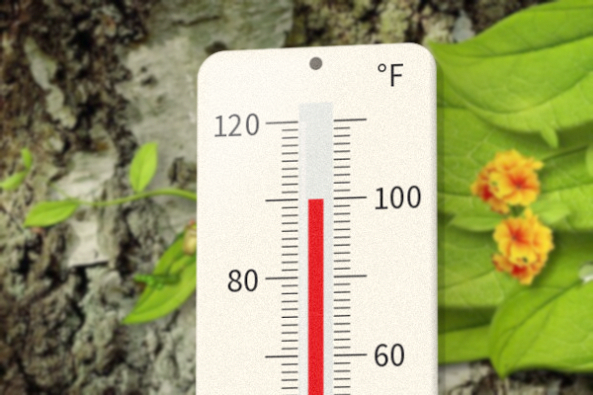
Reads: 100; °F
